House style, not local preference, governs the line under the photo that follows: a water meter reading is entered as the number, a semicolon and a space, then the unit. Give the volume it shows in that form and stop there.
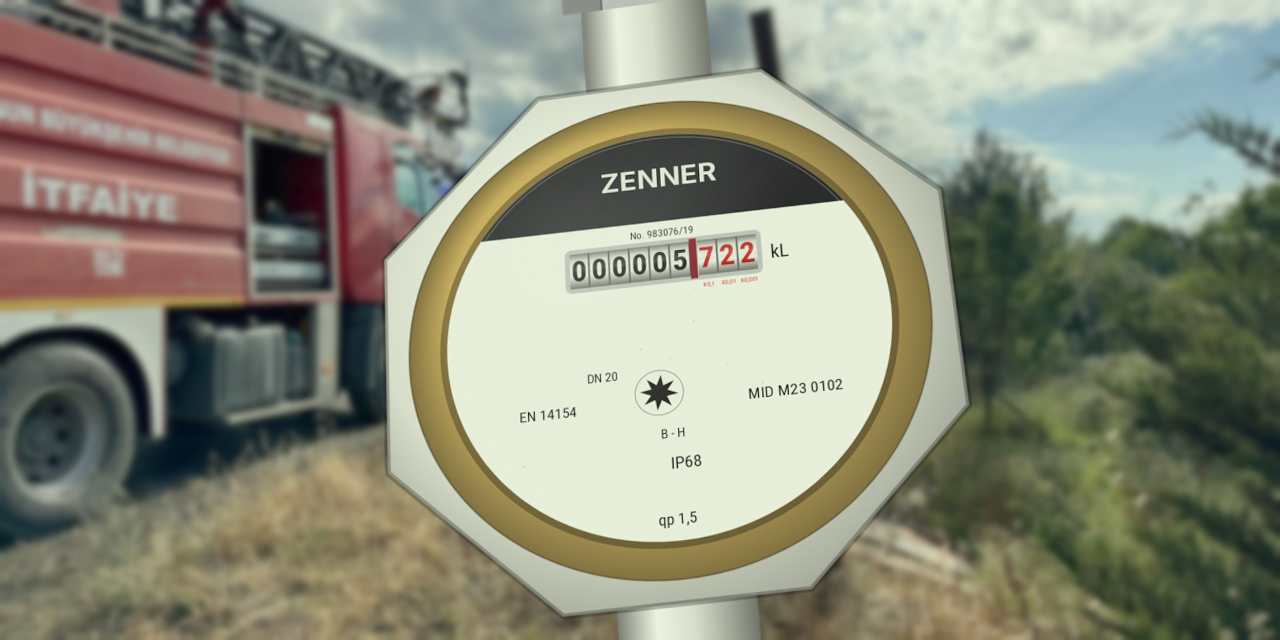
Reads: 5.722; kL
